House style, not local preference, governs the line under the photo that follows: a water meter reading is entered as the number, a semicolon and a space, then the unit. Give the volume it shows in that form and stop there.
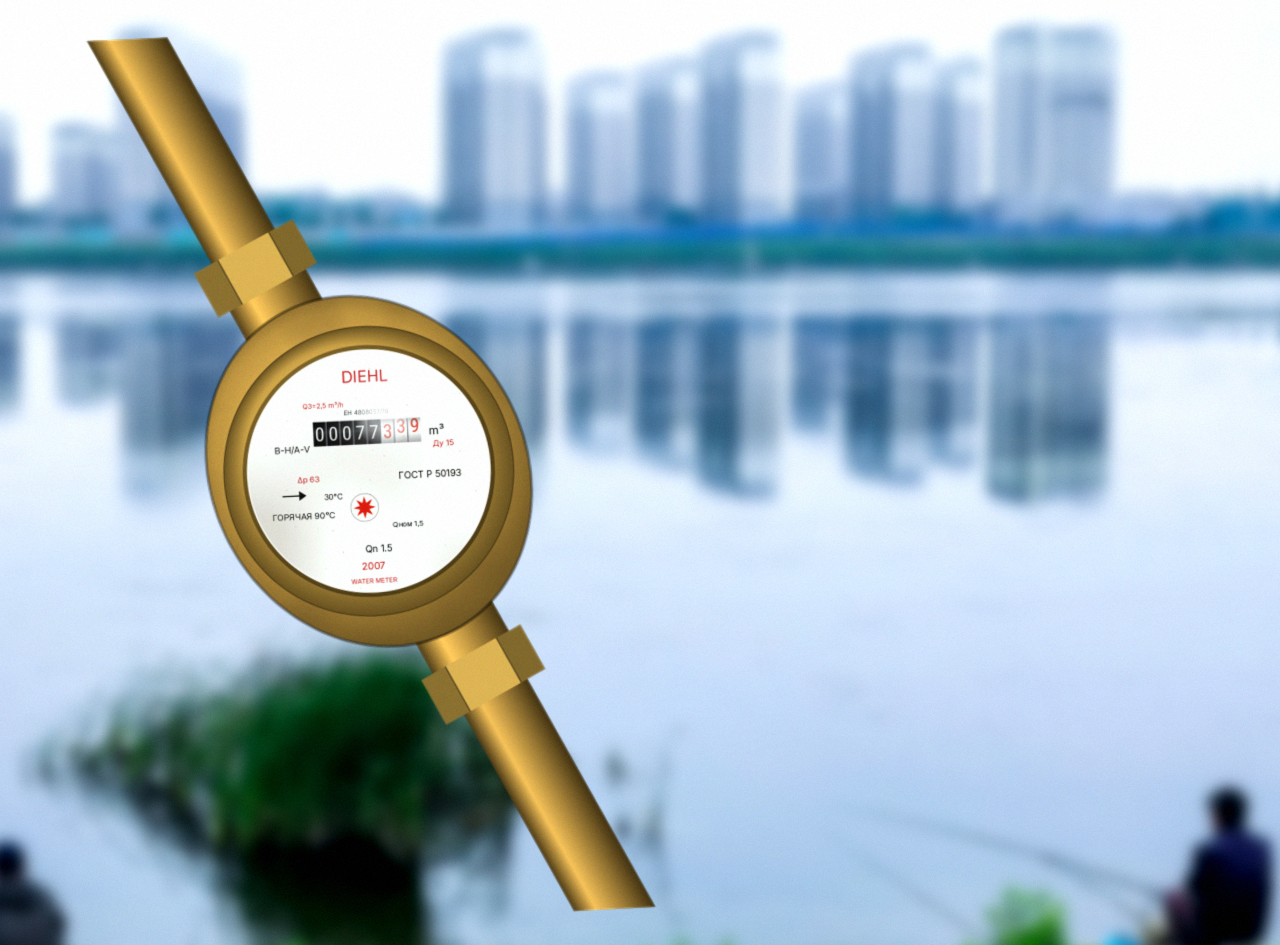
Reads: 77.339; m³
